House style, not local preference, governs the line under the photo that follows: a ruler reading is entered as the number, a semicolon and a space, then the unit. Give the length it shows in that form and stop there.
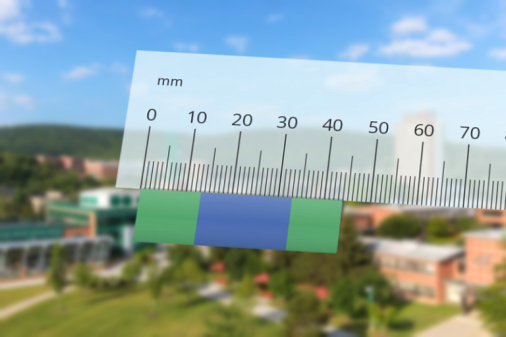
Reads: 44; mm
